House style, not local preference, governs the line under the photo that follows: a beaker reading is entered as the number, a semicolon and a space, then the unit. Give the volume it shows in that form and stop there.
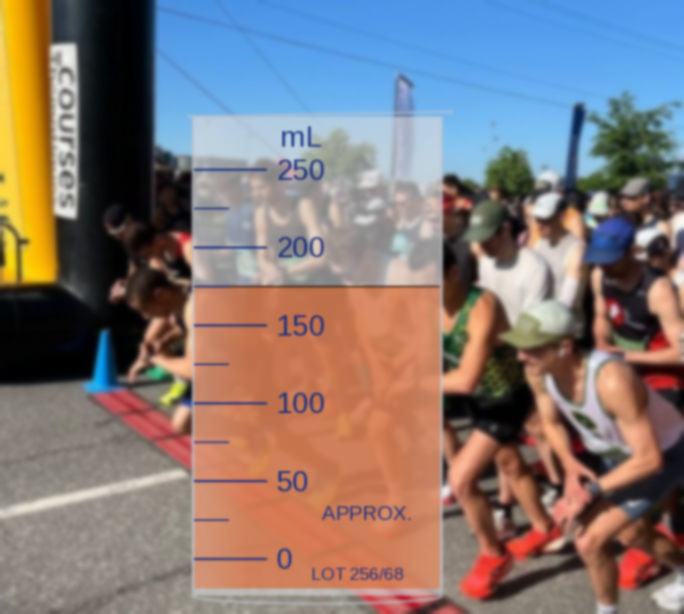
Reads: 175; mL
